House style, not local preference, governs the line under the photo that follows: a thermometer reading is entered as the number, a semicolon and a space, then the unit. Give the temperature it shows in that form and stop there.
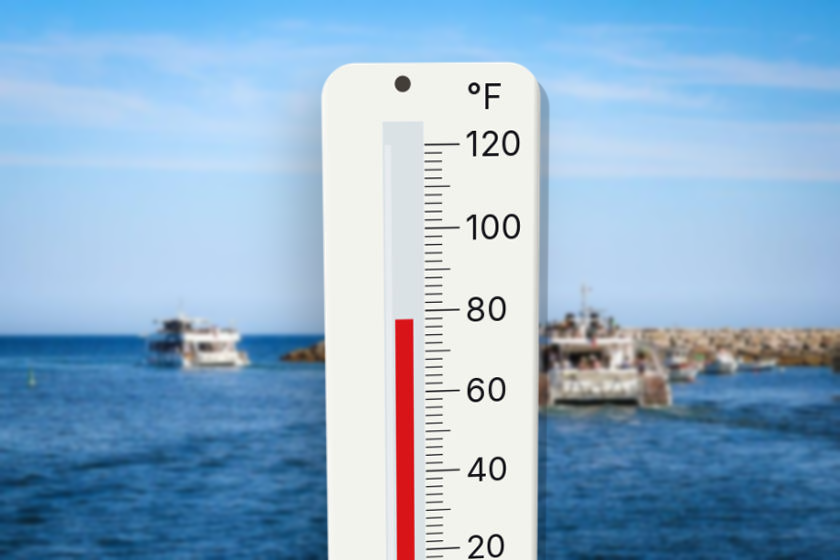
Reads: 78; °F
